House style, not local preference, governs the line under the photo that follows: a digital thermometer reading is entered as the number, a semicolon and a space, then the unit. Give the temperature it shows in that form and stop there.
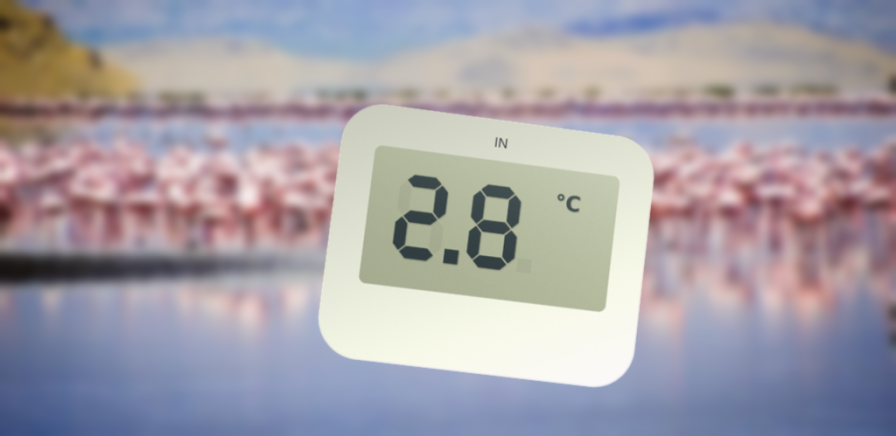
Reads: 2.8; °C
